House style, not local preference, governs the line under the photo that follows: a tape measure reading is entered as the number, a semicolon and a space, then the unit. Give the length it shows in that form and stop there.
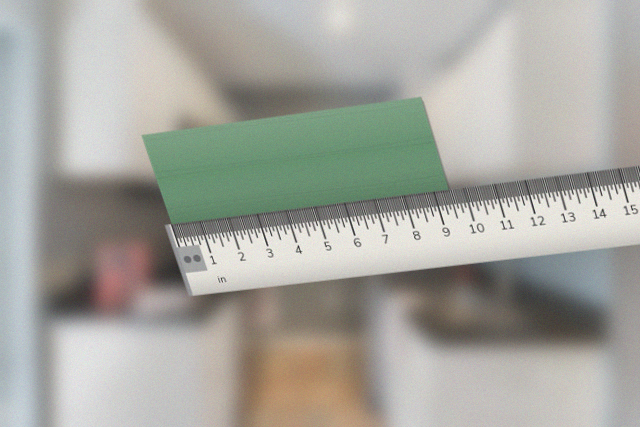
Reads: 9.5; in
